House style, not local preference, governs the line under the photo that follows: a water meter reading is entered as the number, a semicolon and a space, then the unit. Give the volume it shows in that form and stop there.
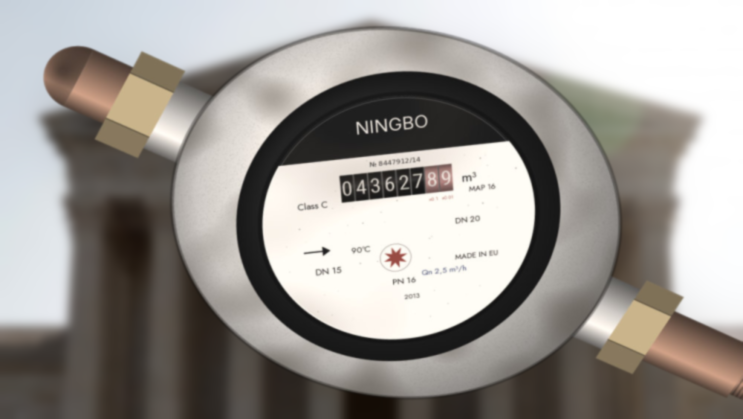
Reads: 43627.89; m³
